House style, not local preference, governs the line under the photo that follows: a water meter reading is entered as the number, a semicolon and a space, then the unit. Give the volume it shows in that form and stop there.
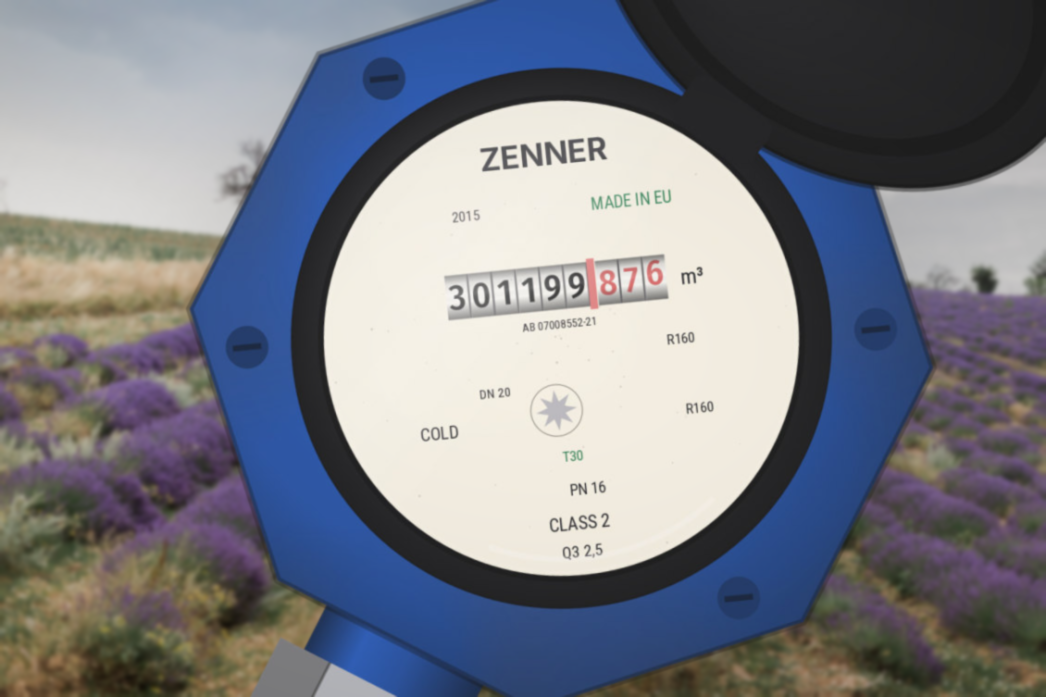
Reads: 301199.876; m³
